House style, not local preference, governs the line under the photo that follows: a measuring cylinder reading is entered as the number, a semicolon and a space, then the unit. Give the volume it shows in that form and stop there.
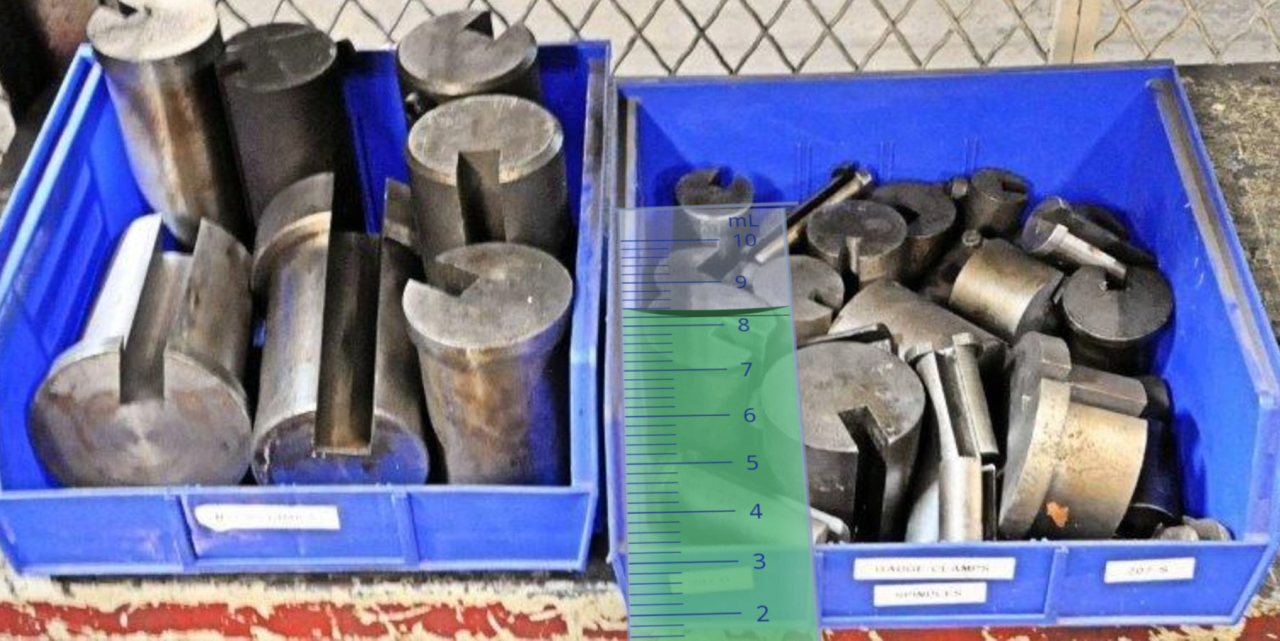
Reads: 8.2; mL
